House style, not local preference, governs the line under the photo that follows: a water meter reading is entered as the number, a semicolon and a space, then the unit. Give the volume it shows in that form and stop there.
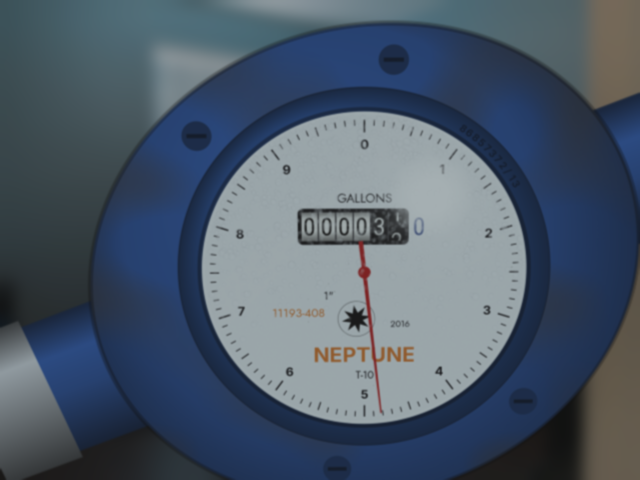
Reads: 314.8; gal
